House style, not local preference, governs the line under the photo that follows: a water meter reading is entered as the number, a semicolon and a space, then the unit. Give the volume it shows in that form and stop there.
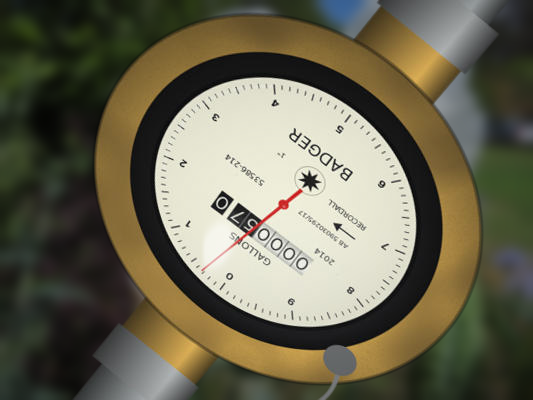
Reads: 570.3; gal
